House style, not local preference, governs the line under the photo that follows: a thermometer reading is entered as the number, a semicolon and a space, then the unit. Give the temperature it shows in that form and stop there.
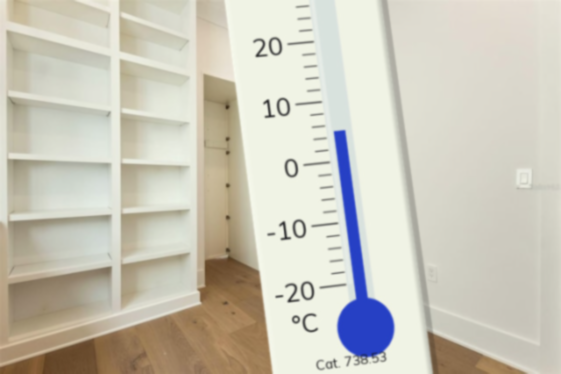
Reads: 5; °C
